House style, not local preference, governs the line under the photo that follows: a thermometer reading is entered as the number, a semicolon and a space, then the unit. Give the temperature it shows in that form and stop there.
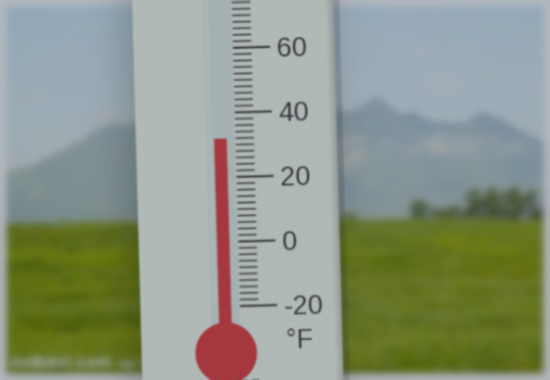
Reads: 32; °F
